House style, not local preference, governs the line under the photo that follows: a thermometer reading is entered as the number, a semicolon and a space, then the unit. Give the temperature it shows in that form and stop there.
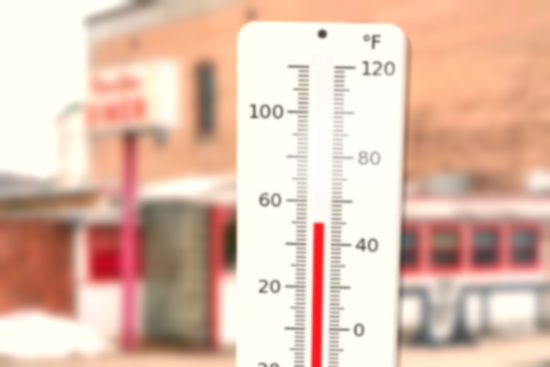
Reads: 50; °F
